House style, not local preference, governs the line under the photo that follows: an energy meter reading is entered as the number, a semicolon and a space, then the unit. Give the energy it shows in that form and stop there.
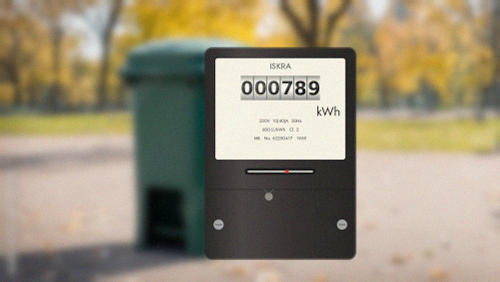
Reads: 789; kWh
